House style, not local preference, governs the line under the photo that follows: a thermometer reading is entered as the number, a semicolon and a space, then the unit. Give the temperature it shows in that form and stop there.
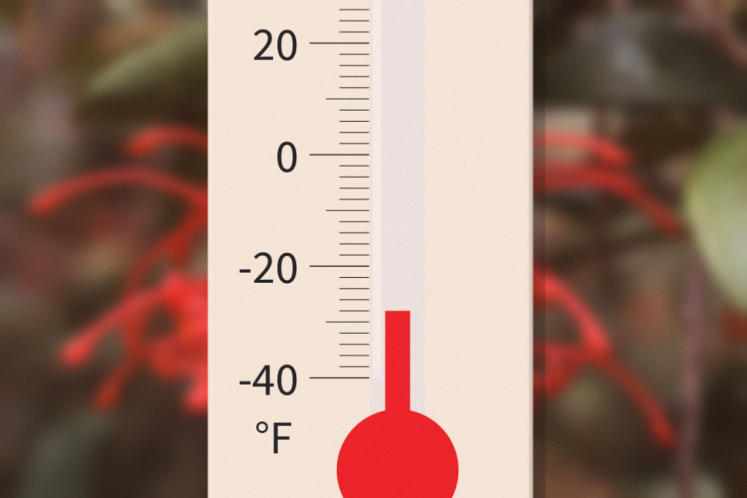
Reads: -28; °F
